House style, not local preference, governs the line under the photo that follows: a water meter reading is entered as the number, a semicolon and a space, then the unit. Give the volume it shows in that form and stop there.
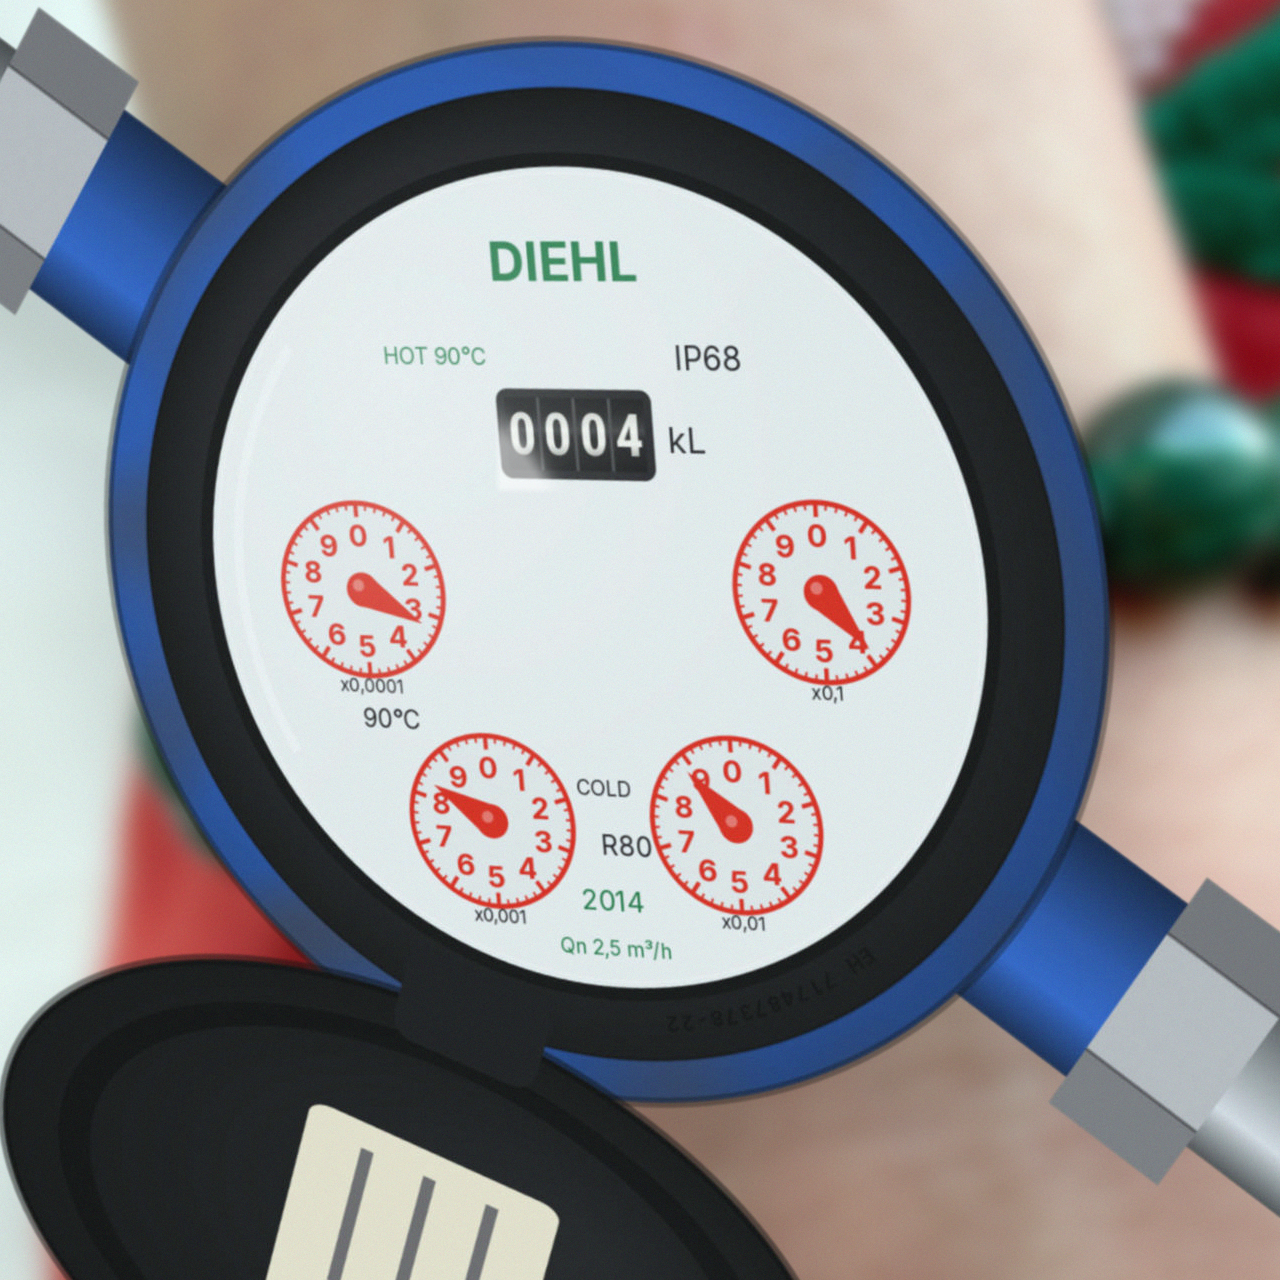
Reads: 4.3883; kL
